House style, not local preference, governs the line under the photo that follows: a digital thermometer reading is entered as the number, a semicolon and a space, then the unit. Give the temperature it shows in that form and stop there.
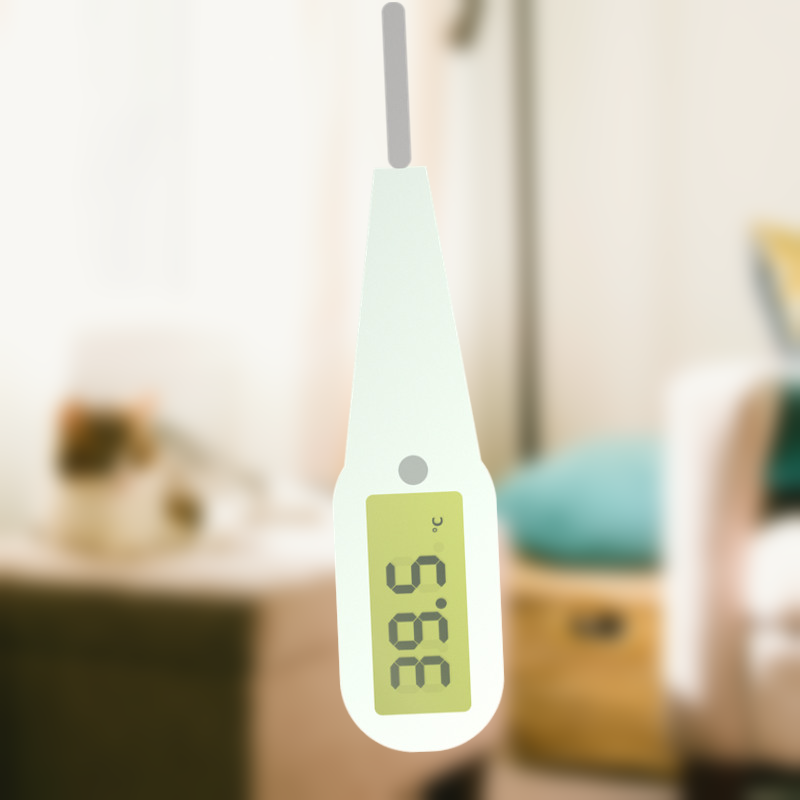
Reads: 39.5; °C
